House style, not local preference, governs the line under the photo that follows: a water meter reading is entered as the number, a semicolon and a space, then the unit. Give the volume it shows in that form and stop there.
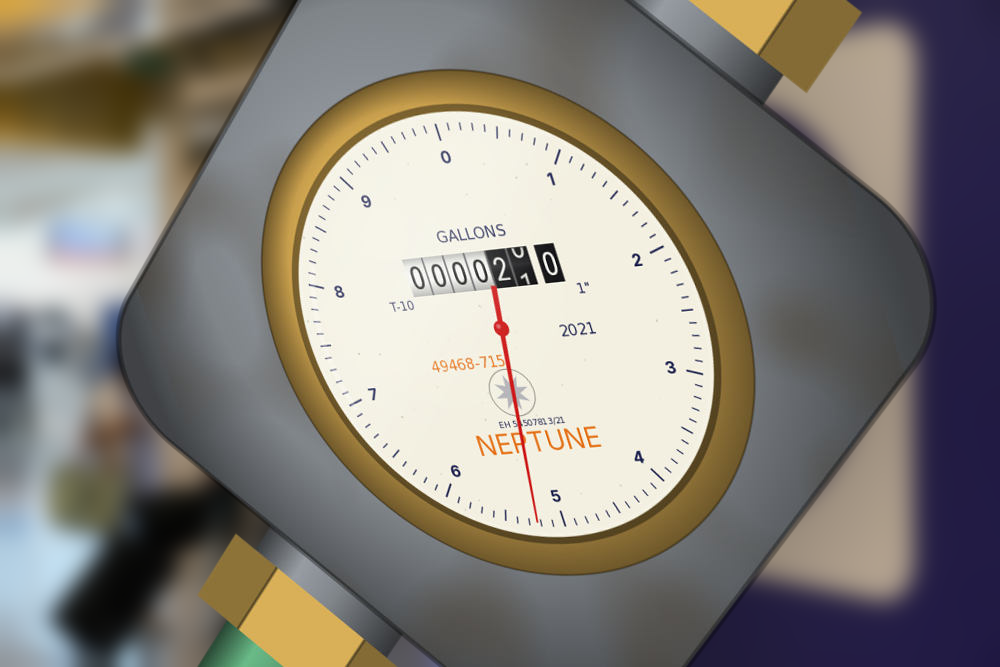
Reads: 205.2; gal
